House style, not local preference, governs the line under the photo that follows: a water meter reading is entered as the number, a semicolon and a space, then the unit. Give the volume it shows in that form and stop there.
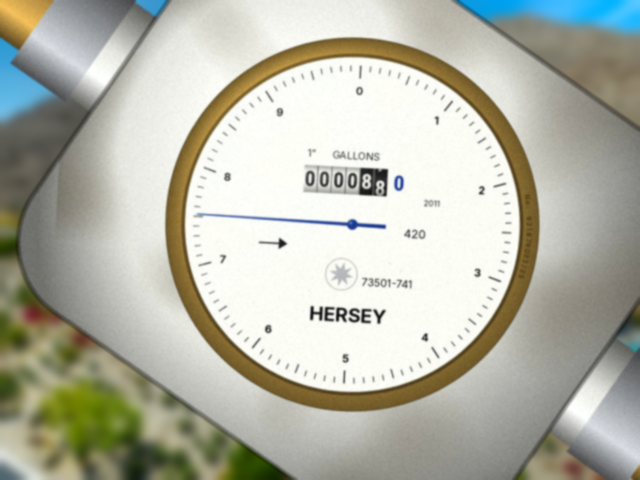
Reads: 877.5; gal
